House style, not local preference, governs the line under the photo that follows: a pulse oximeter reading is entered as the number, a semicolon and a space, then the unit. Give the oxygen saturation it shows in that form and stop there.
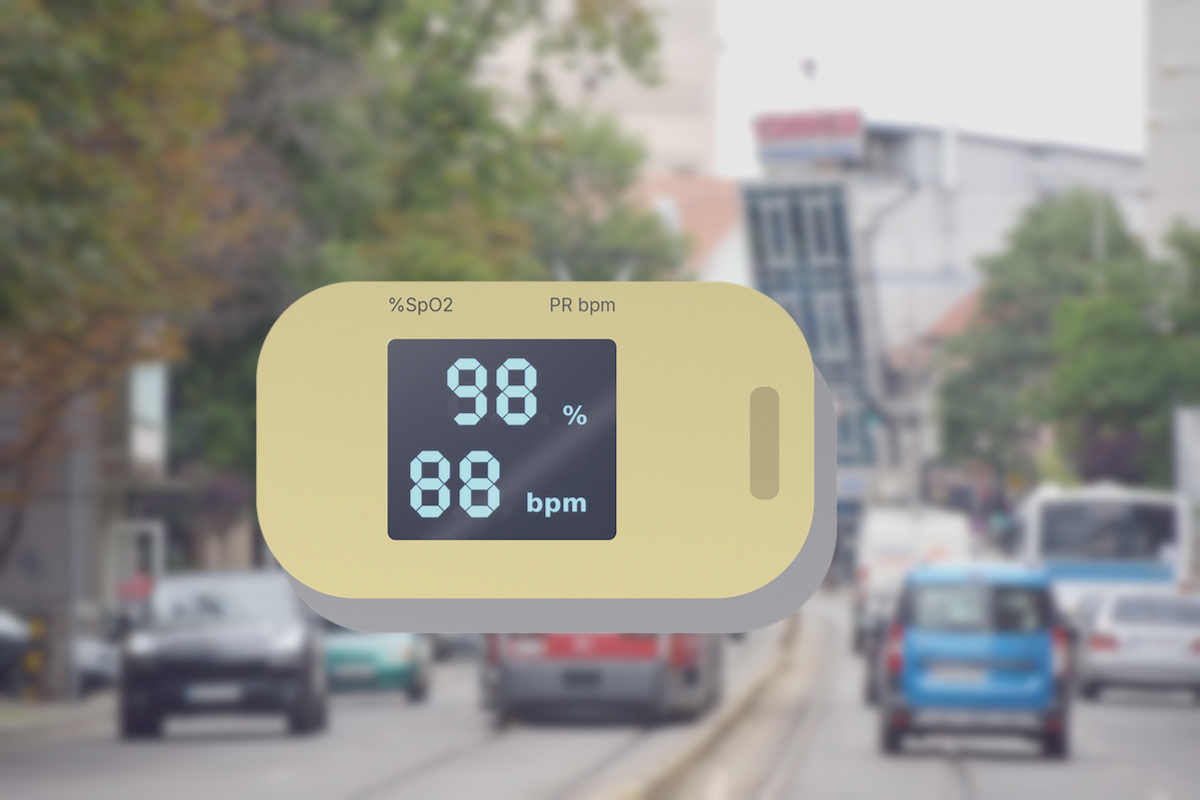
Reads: 98; %
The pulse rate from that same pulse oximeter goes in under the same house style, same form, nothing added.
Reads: 88; bpm
